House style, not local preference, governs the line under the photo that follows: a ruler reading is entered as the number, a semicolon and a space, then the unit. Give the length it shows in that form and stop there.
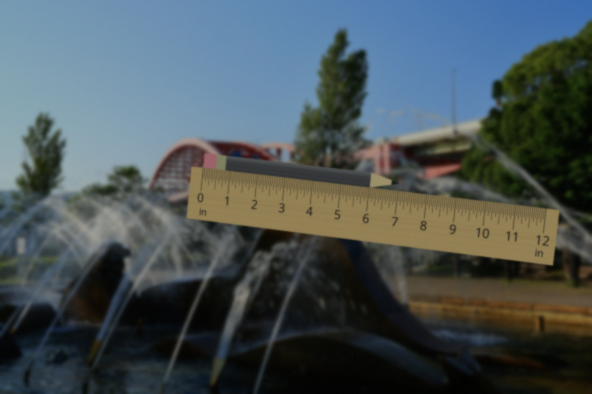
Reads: 7; in
